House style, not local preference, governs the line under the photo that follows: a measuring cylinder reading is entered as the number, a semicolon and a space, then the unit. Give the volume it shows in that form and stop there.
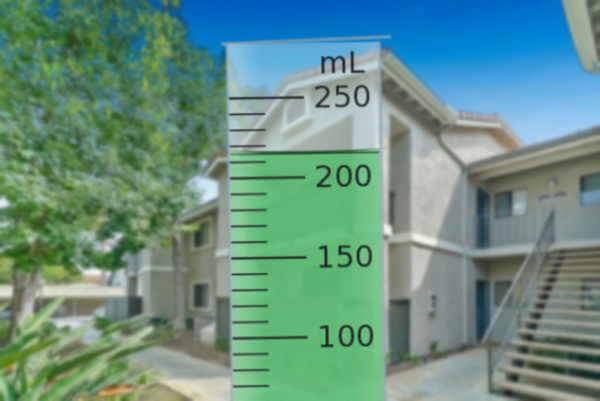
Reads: 215; mL
